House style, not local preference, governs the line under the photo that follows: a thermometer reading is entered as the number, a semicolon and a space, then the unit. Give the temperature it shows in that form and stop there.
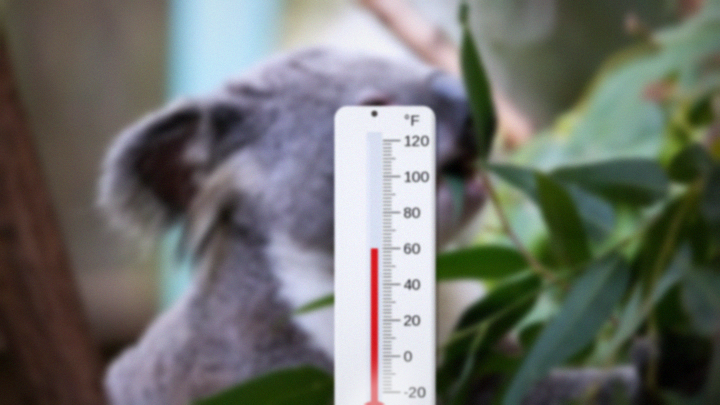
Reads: 60; °F
